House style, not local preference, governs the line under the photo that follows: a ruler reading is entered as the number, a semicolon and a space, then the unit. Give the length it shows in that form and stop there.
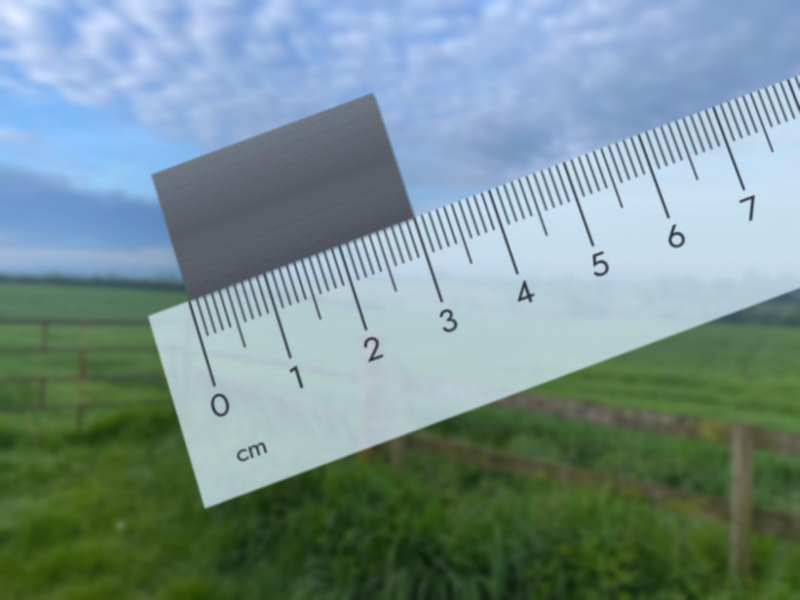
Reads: 3; cm
